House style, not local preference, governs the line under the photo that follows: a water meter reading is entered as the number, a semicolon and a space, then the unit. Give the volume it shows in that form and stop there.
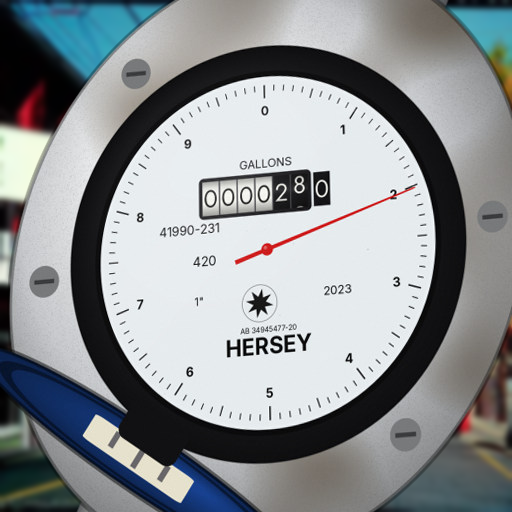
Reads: 282.0; gal
